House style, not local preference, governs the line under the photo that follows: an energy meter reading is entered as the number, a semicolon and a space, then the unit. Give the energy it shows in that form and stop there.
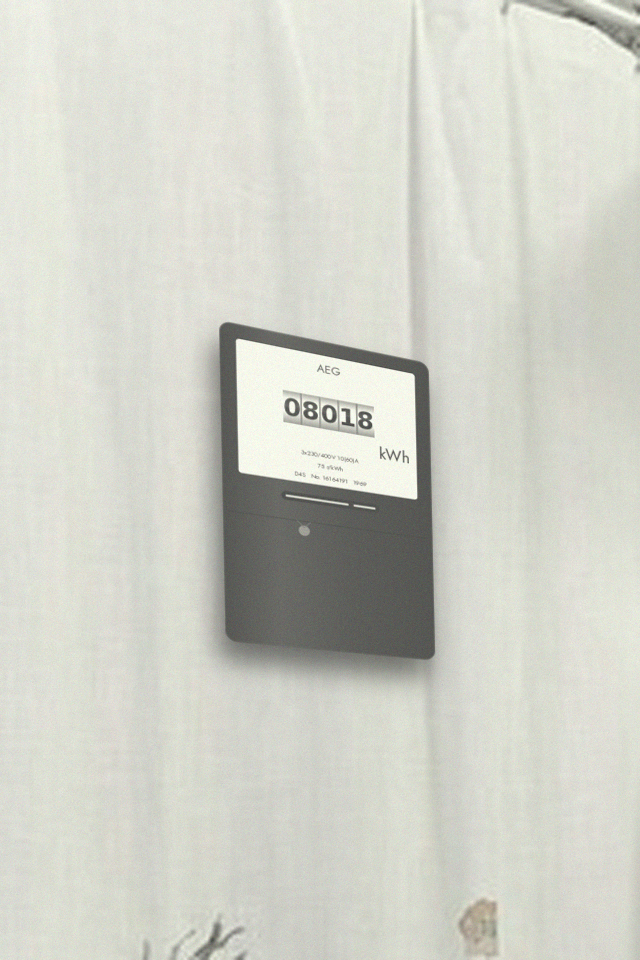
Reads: 8018; kWh
